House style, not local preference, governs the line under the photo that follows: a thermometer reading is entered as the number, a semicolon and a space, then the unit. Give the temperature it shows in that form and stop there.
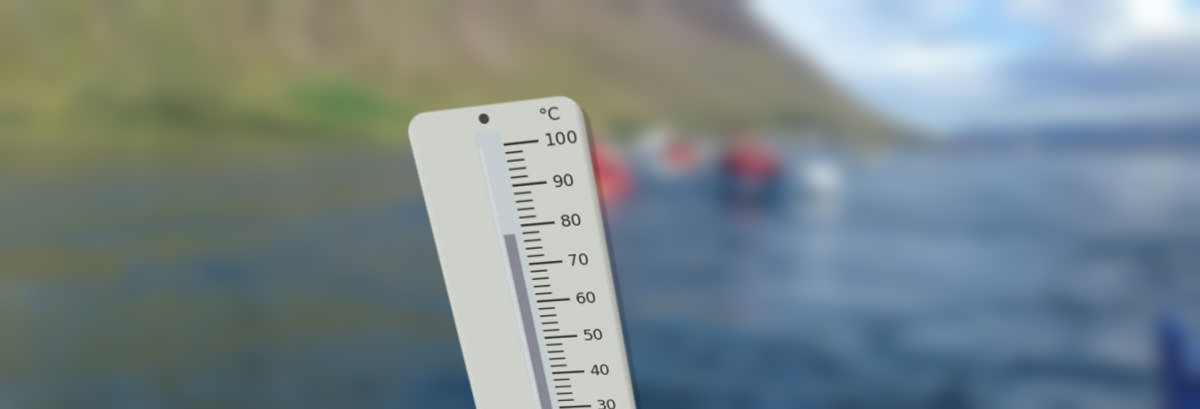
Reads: 78; °C
